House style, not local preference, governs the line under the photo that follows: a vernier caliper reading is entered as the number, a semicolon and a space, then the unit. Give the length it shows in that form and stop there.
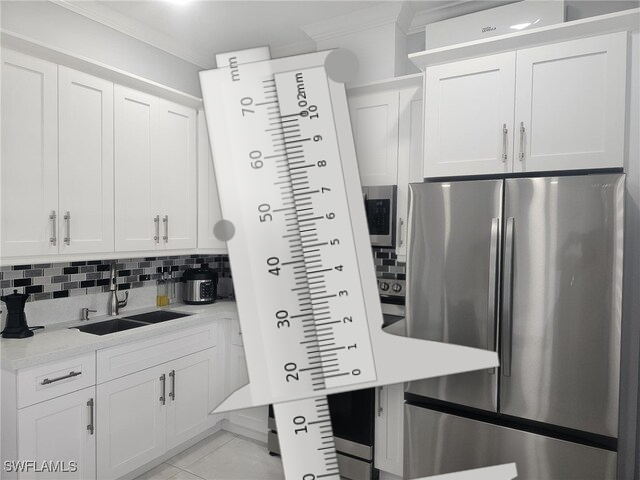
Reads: 18.0; mm
